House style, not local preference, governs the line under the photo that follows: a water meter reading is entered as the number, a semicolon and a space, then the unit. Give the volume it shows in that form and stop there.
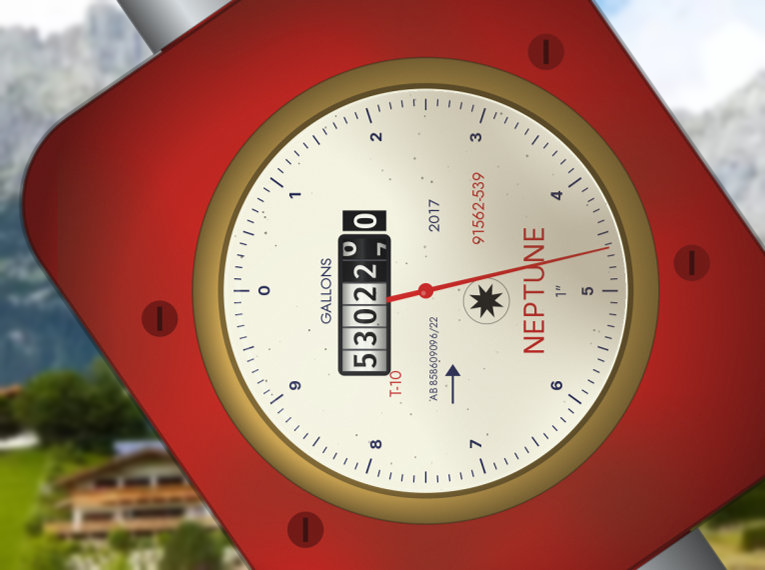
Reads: 5302264.6; gal
